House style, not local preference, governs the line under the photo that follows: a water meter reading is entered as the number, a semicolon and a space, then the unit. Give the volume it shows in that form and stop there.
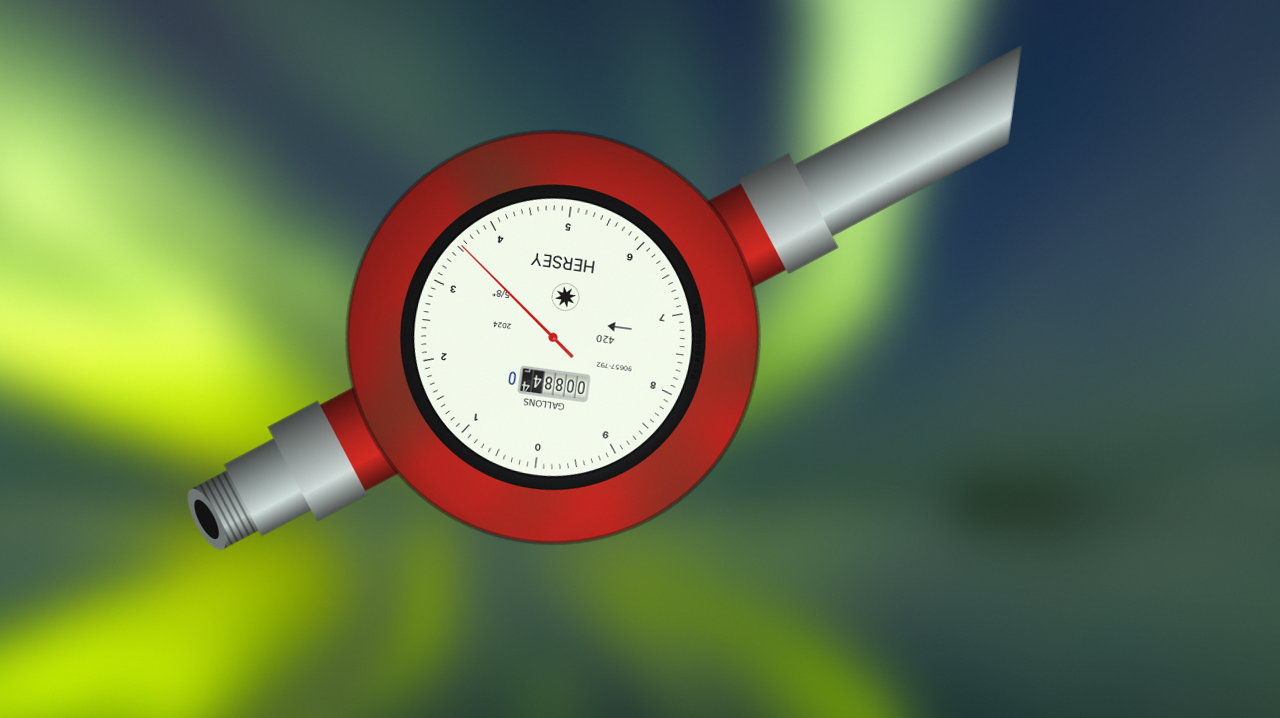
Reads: 88443.5; gal
